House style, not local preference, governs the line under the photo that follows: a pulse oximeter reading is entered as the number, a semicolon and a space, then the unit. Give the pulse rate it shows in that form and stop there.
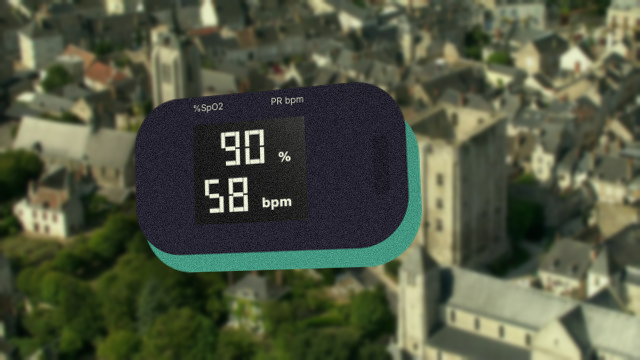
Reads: 58; bpm
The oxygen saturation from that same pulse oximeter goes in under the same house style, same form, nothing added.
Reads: 90; %
